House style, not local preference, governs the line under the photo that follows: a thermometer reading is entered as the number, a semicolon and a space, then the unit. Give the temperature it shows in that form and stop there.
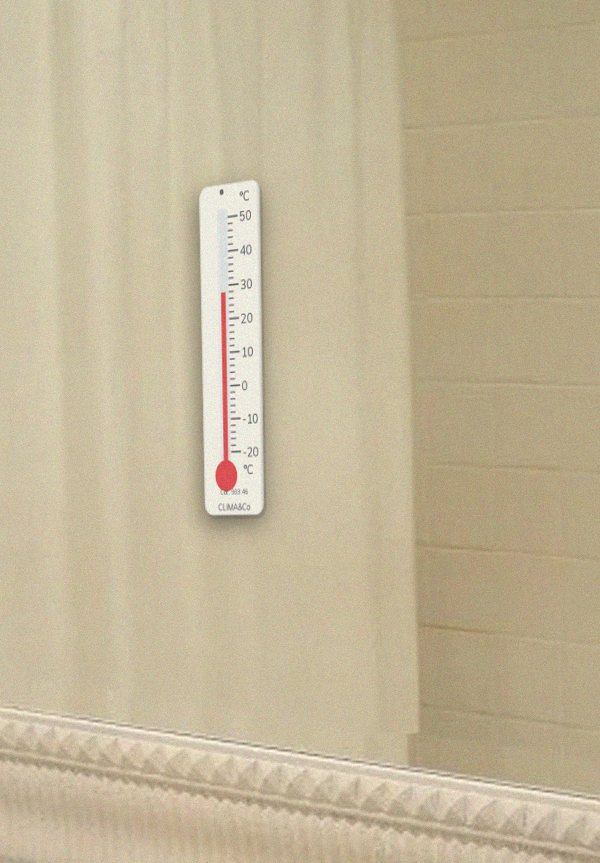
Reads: 28; °C
